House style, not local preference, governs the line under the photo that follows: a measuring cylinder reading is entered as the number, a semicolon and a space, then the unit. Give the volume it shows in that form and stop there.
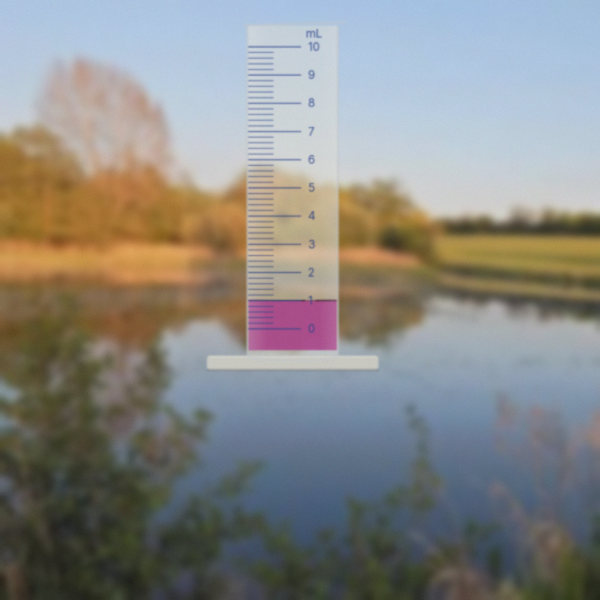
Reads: 1; mL
